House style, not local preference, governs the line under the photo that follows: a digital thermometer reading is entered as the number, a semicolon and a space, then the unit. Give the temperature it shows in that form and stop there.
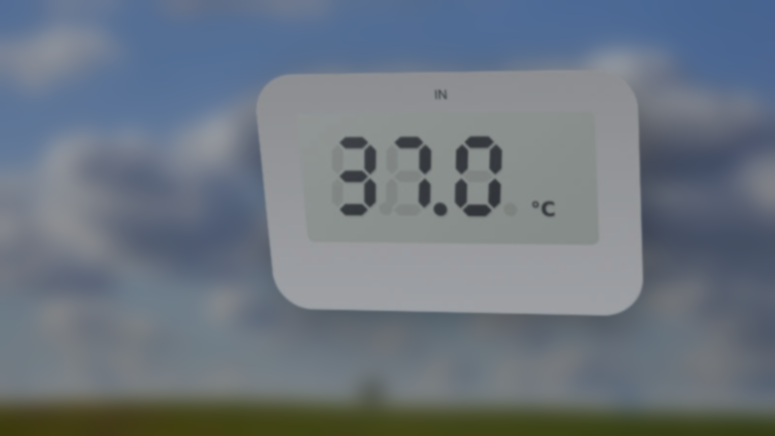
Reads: 37.0; °C
